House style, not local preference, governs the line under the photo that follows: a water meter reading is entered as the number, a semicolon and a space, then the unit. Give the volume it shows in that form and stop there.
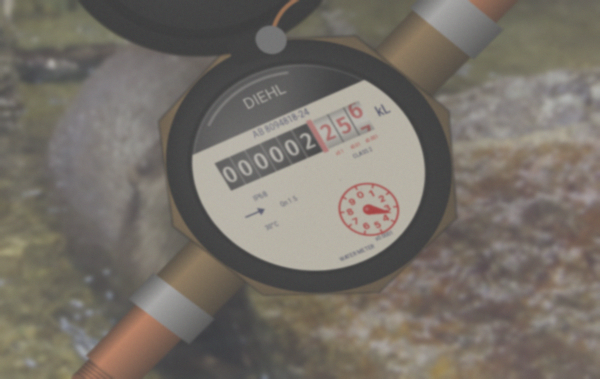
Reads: 2.2563; kL
